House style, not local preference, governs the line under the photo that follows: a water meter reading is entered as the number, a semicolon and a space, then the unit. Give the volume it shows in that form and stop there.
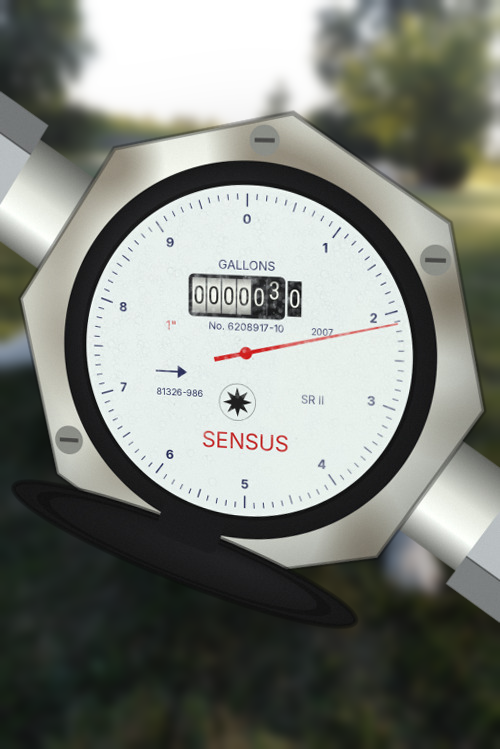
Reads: 32.1; gal
